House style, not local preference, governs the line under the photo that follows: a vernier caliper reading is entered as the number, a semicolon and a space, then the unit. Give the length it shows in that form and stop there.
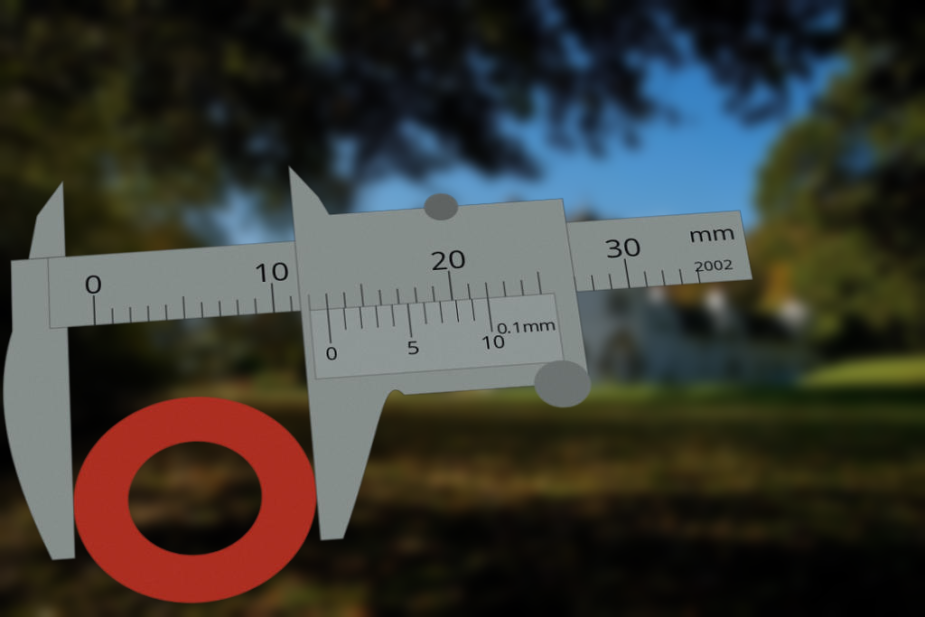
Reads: 13.0; mm
